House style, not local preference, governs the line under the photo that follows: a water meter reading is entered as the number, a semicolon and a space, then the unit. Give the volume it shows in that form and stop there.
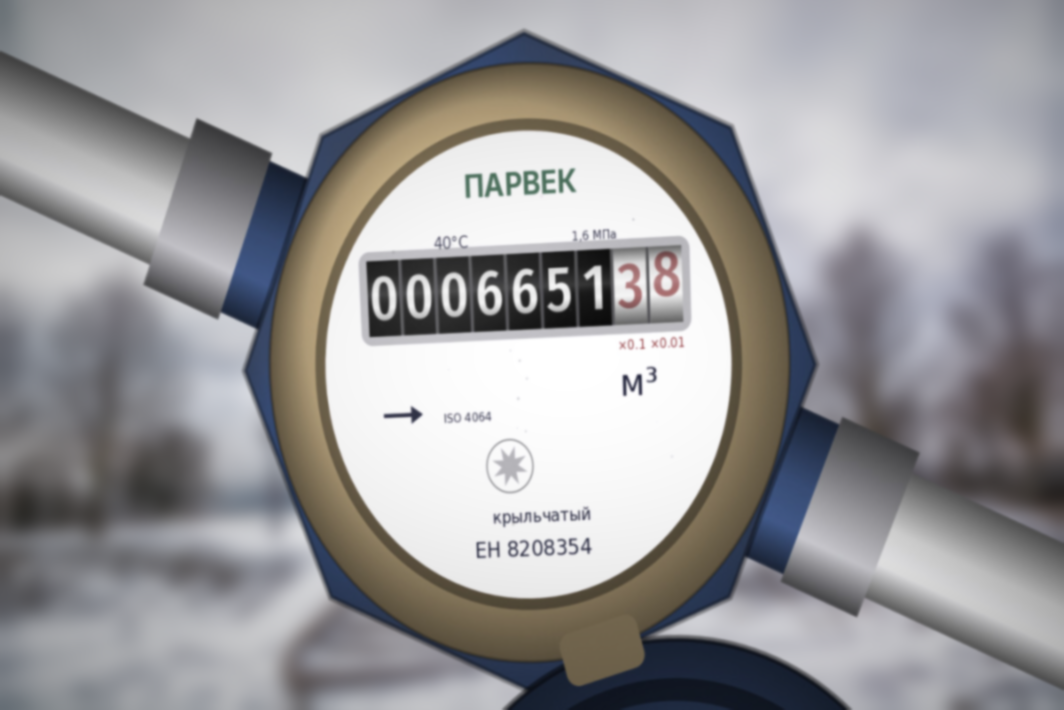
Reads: 6651.38; m³
